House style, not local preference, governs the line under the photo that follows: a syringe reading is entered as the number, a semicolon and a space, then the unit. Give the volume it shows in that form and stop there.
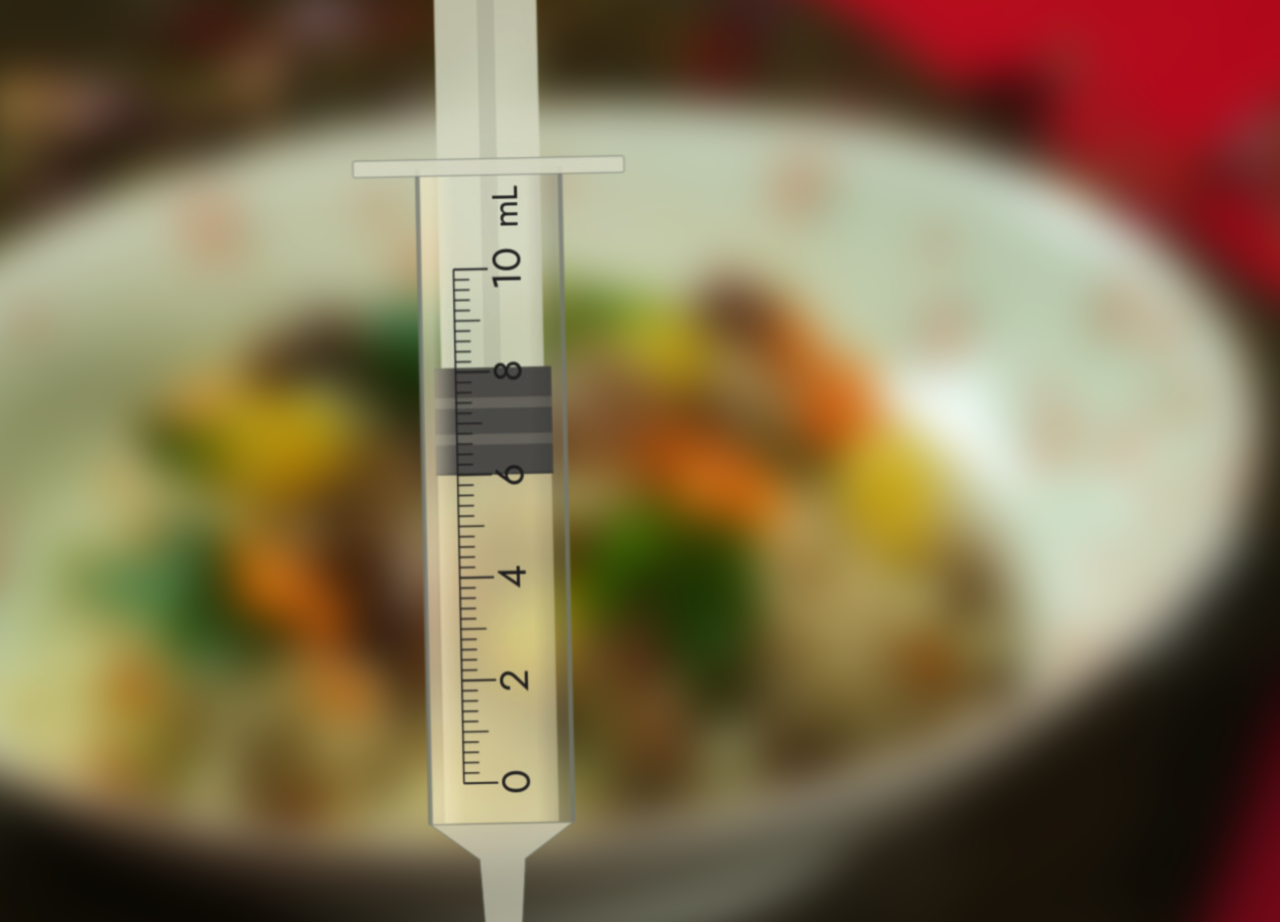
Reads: 6; mL
